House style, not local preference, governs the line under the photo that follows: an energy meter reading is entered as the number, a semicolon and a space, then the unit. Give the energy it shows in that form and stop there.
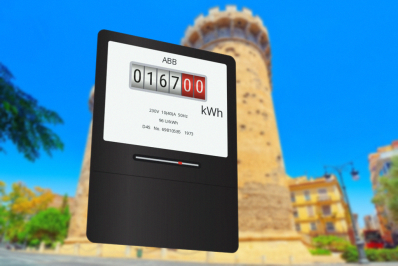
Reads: 167.00; kWh
